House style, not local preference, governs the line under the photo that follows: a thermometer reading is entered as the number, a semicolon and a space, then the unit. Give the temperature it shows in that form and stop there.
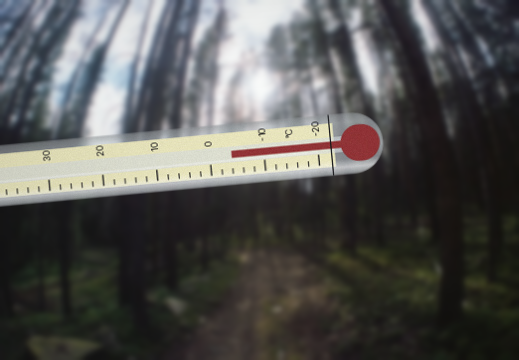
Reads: -4; °C
